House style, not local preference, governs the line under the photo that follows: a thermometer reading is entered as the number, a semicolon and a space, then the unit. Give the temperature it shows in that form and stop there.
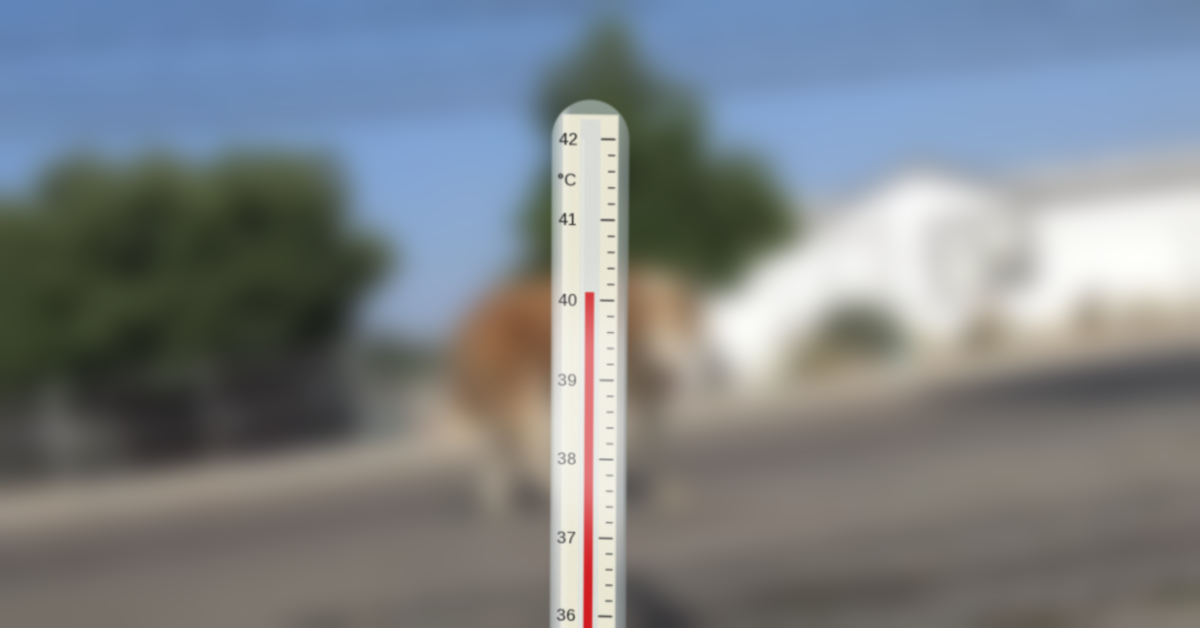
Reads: 40.1; °C
